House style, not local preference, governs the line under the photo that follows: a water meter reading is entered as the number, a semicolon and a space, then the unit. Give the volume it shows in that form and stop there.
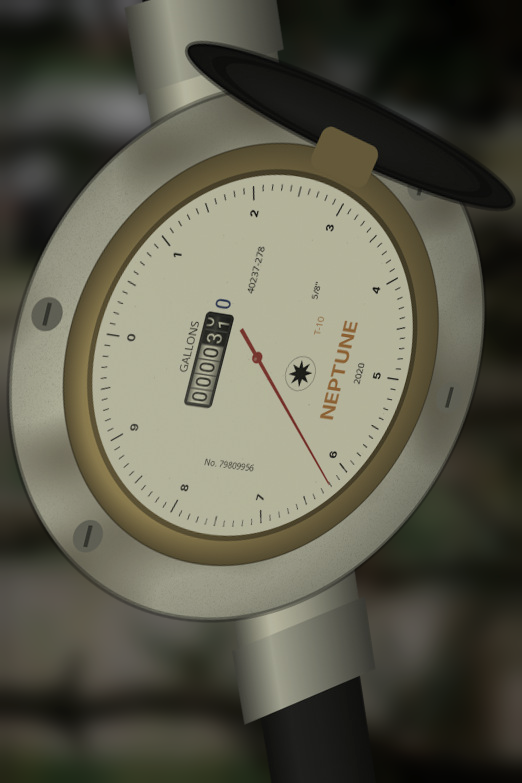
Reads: 306.2; gal
